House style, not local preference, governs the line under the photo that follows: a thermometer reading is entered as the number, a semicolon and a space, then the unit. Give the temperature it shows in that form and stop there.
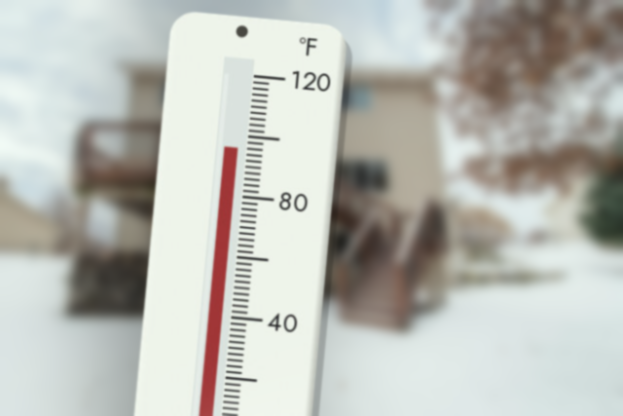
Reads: 96; °F
